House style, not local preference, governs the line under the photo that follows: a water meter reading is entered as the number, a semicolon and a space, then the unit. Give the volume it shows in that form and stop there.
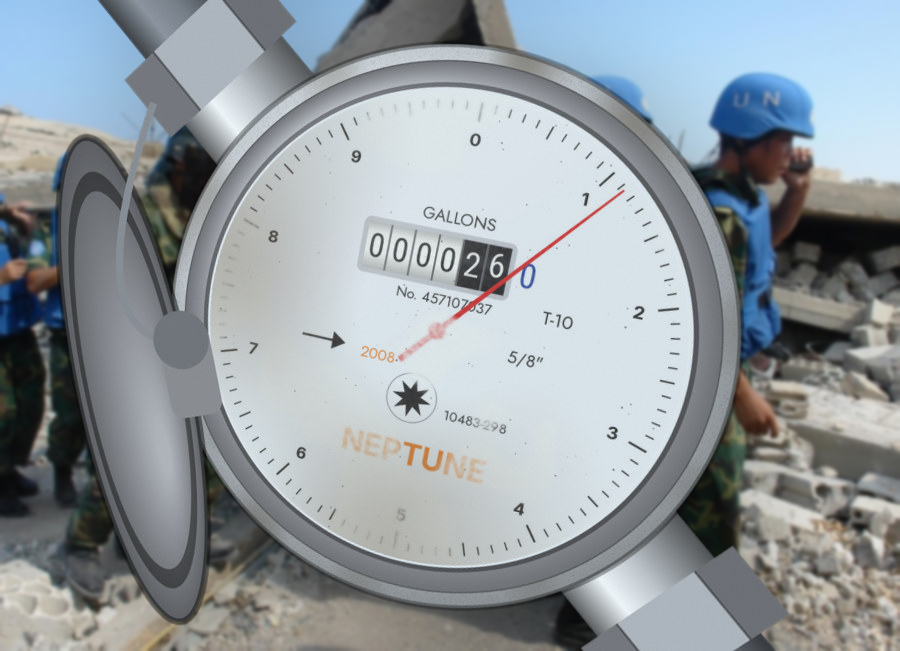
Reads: 261.1; gal
